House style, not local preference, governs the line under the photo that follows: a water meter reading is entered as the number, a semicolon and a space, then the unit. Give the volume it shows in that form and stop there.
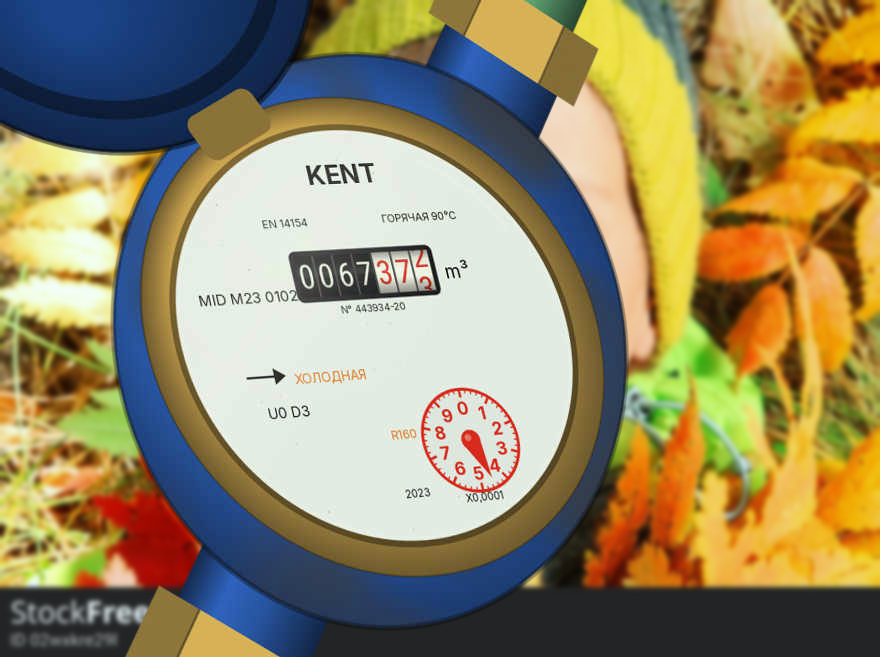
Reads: 67.3724; m³
